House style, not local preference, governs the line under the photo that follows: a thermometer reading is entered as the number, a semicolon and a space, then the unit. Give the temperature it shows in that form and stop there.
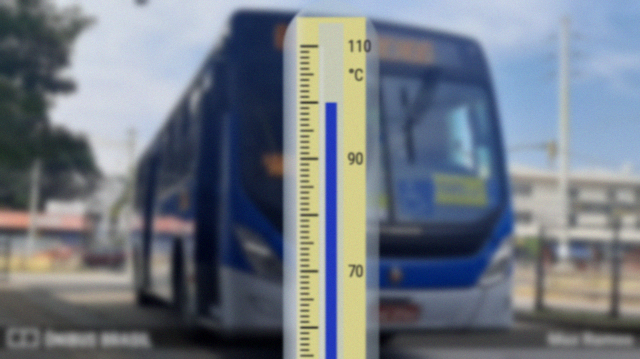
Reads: 100; °C
